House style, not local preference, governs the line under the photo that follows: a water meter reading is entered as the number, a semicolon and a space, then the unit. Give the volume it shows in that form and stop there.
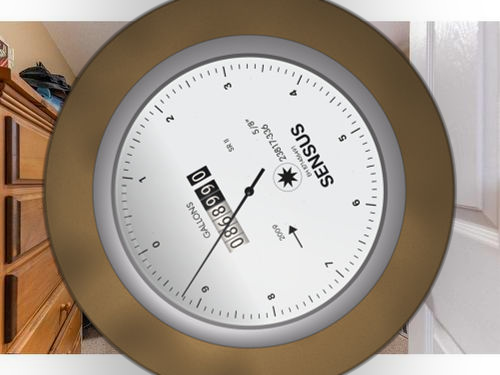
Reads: 868989.2; gal
